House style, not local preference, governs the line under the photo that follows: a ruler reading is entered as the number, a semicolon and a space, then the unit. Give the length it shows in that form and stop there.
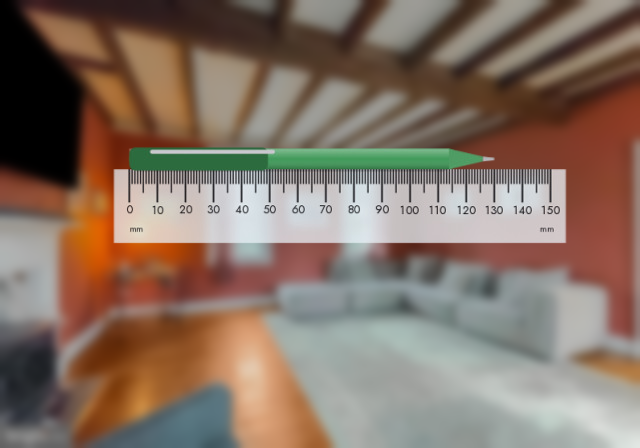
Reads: 130; mm
